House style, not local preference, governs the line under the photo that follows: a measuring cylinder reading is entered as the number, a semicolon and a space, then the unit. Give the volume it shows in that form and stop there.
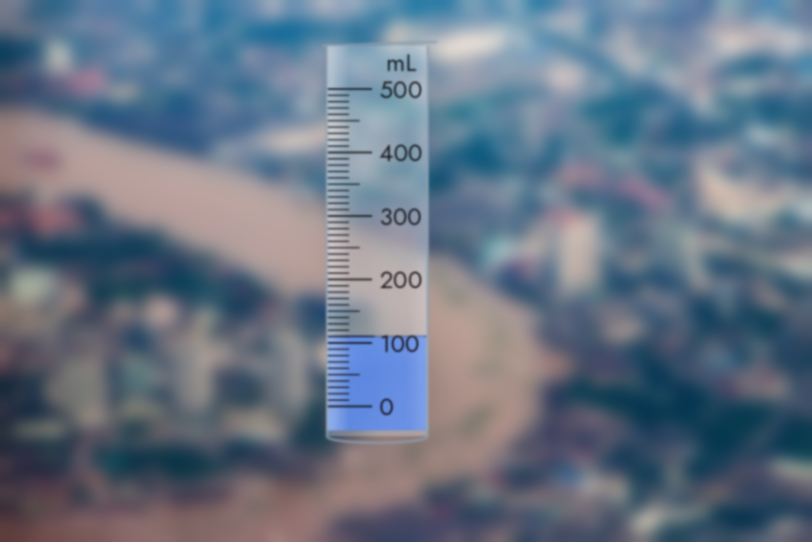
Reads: 110; mL
